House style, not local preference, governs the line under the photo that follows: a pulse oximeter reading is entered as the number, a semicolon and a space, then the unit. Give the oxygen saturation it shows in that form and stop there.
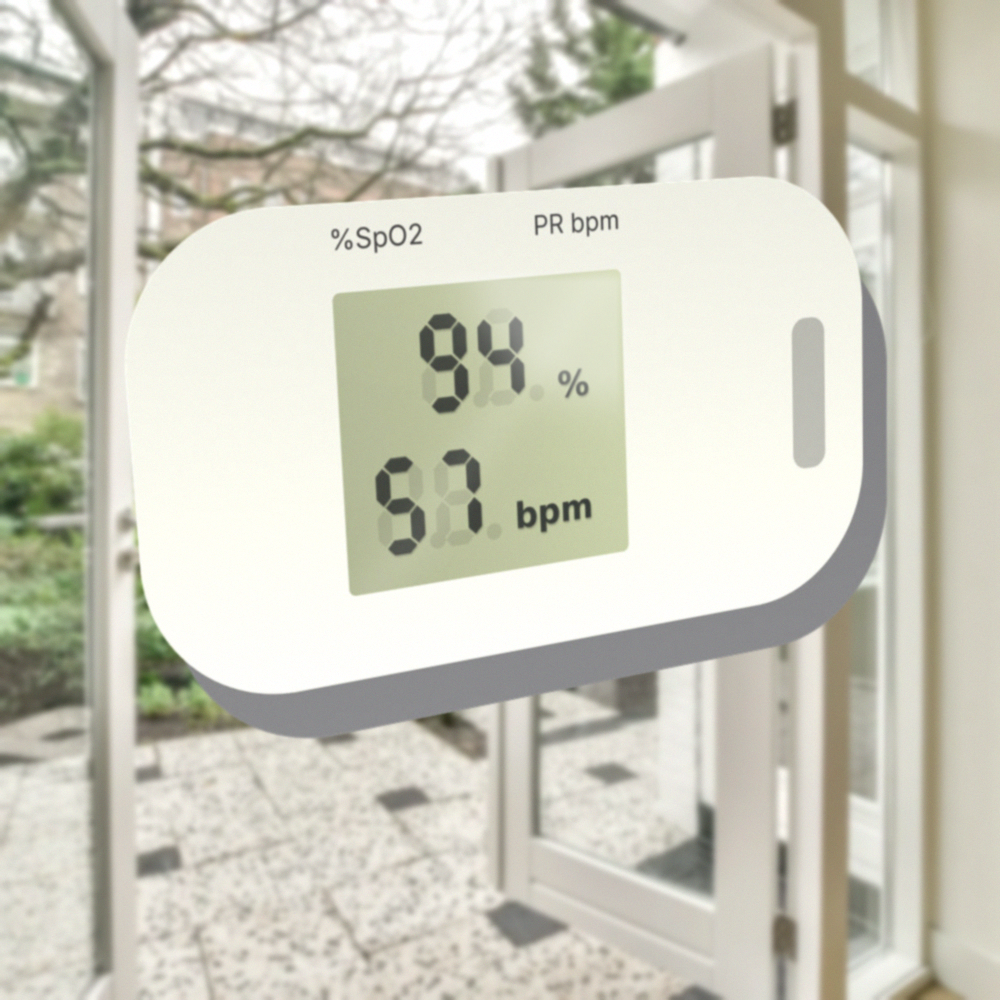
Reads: 94; %
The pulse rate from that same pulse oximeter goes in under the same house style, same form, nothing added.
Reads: 57; bpm
